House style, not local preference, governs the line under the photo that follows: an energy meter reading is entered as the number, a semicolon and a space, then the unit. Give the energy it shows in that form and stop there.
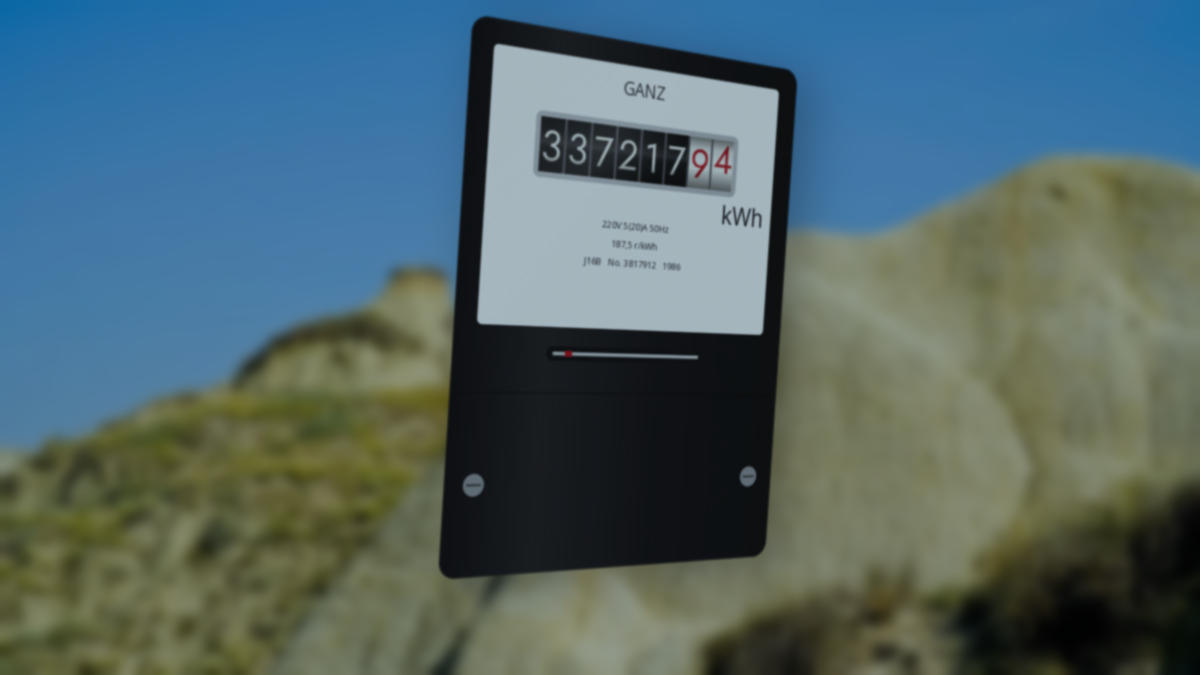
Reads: 337217.94; kWh
